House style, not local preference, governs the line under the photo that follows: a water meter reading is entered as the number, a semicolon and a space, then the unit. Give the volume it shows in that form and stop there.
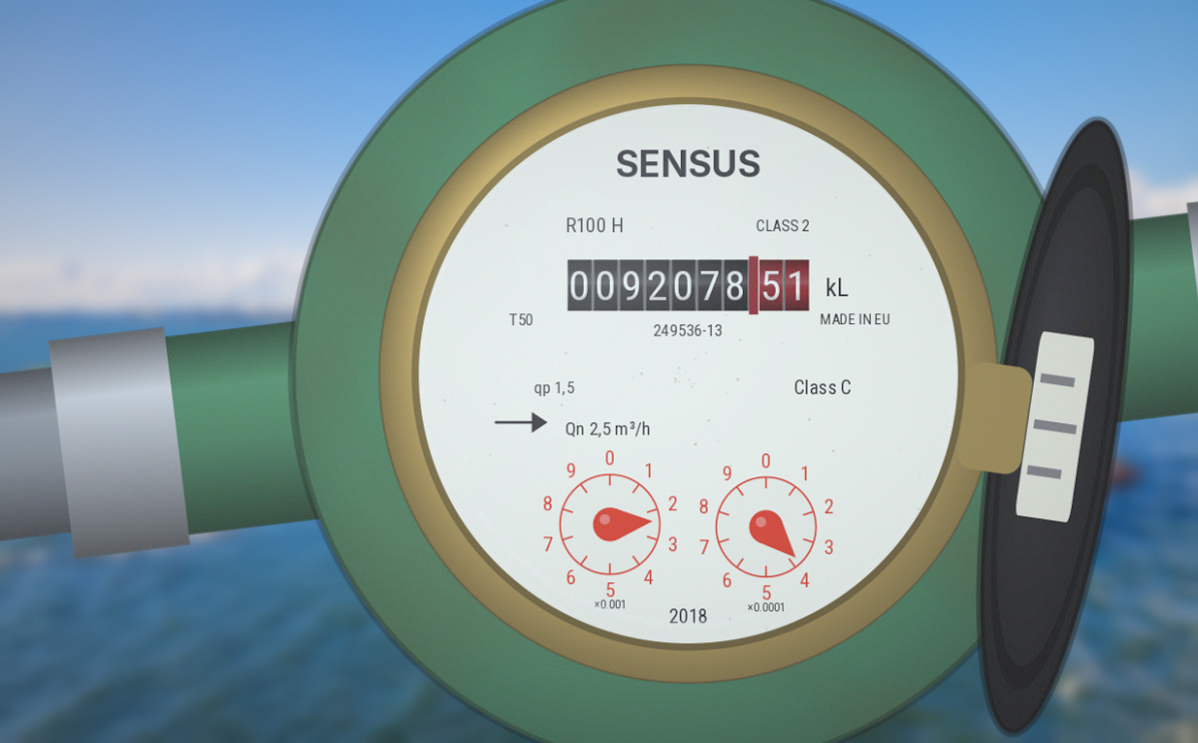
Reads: 92078.5123; kL
